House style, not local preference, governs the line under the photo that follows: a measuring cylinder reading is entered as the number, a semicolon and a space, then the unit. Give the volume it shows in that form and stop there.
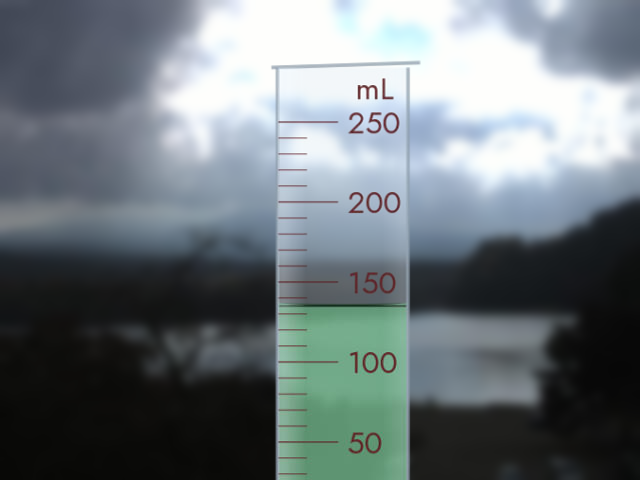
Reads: 135; mL
